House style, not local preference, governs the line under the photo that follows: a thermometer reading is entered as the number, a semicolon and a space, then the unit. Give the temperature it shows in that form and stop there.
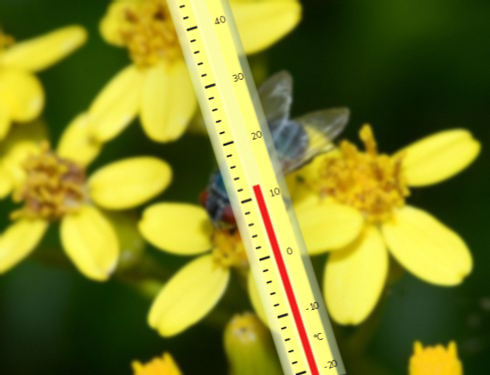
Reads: 12; °C
